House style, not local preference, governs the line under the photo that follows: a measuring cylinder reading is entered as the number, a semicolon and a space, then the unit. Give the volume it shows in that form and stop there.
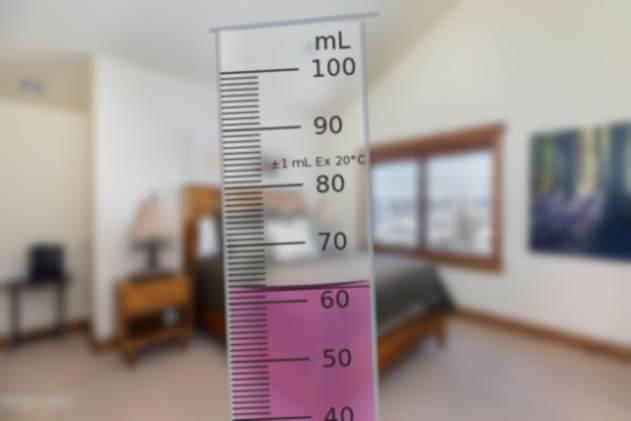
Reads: 62; mL
